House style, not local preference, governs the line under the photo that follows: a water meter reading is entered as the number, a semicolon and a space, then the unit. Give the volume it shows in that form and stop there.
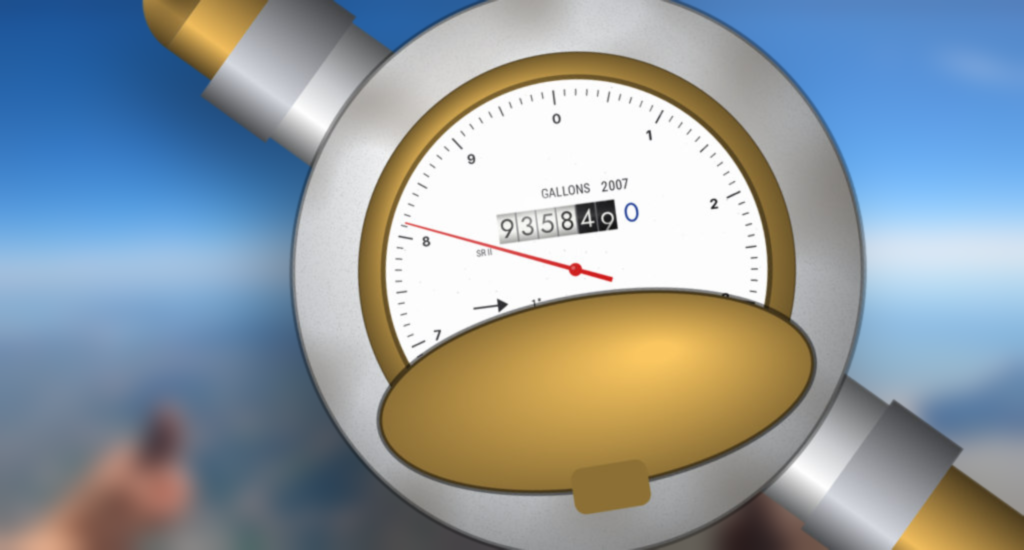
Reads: 9358488.1; gal
